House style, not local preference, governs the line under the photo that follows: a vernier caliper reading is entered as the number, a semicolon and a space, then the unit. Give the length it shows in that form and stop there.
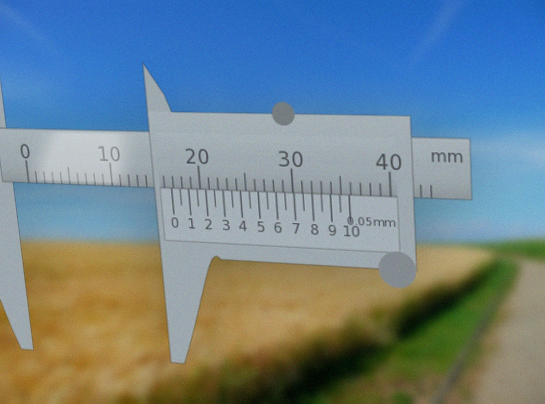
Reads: 16.8; mm
